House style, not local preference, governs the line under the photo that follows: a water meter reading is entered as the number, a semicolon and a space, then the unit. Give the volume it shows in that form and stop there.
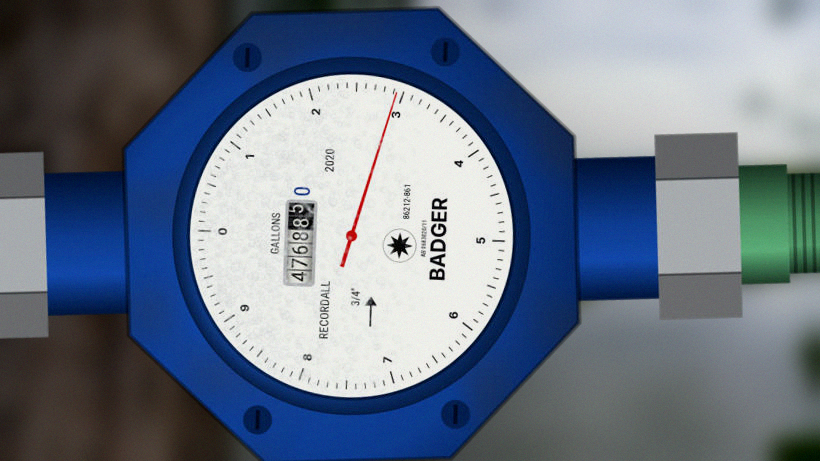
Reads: 4768852.9; gal
